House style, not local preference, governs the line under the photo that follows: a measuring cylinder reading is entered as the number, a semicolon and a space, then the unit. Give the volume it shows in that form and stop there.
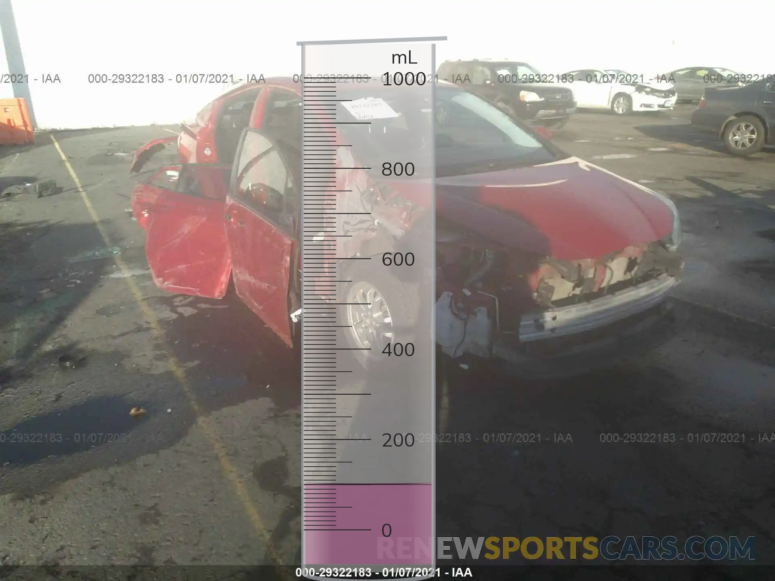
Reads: 100; mL
